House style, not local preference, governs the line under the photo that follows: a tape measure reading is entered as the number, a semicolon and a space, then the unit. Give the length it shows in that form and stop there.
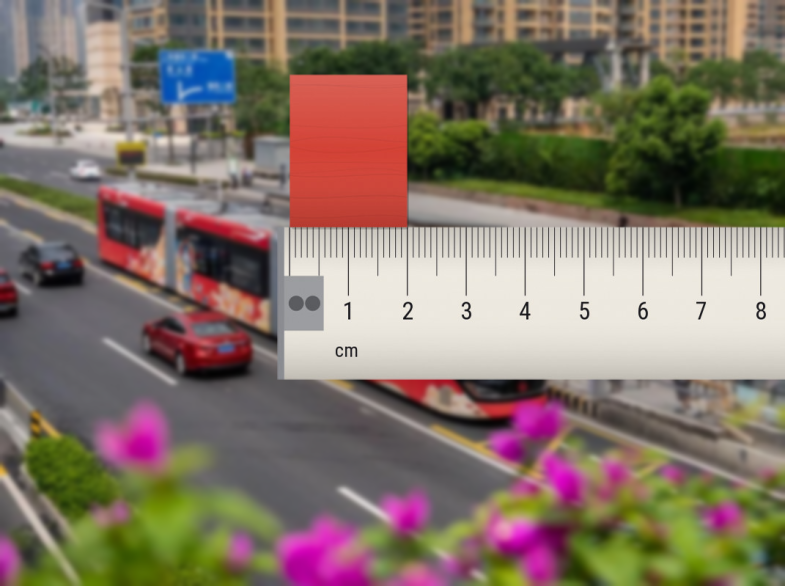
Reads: 2; cm
